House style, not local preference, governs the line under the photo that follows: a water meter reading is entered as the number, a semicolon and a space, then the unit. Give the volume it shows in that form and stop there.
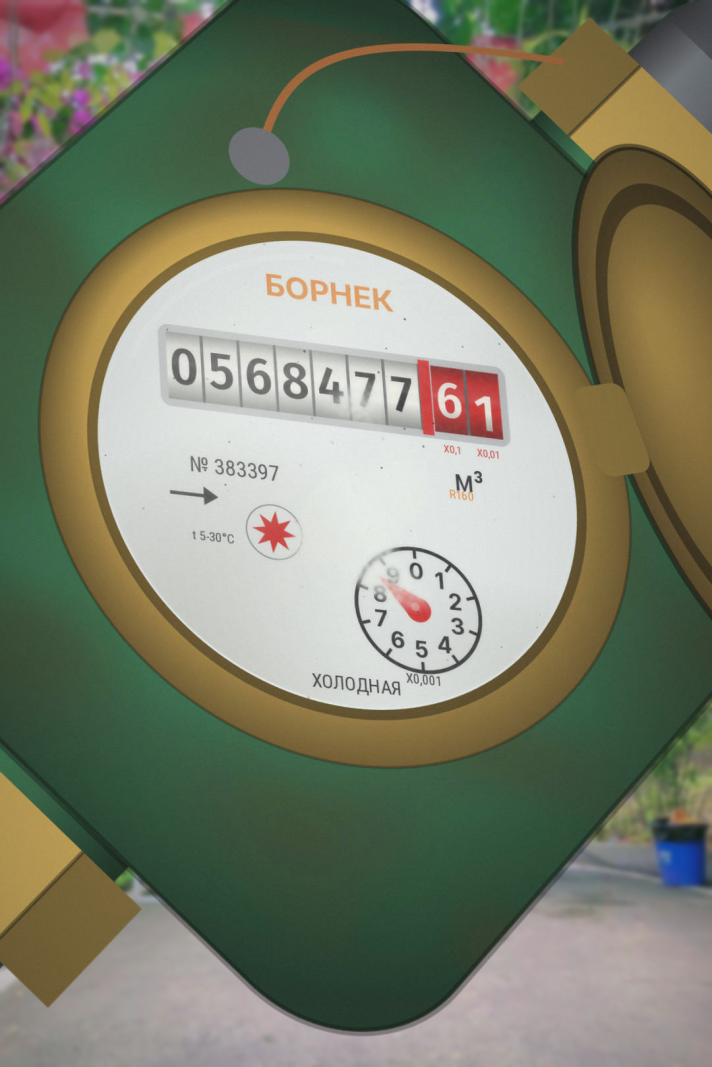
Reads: 568477.608; m³
